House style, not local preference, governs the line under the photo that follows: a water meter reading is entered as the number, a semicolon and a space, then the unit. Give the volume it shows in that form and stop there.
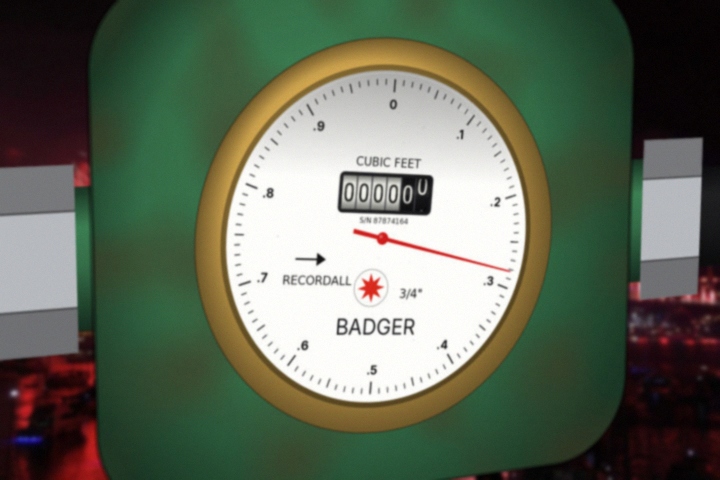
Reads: 0.28; ft³
